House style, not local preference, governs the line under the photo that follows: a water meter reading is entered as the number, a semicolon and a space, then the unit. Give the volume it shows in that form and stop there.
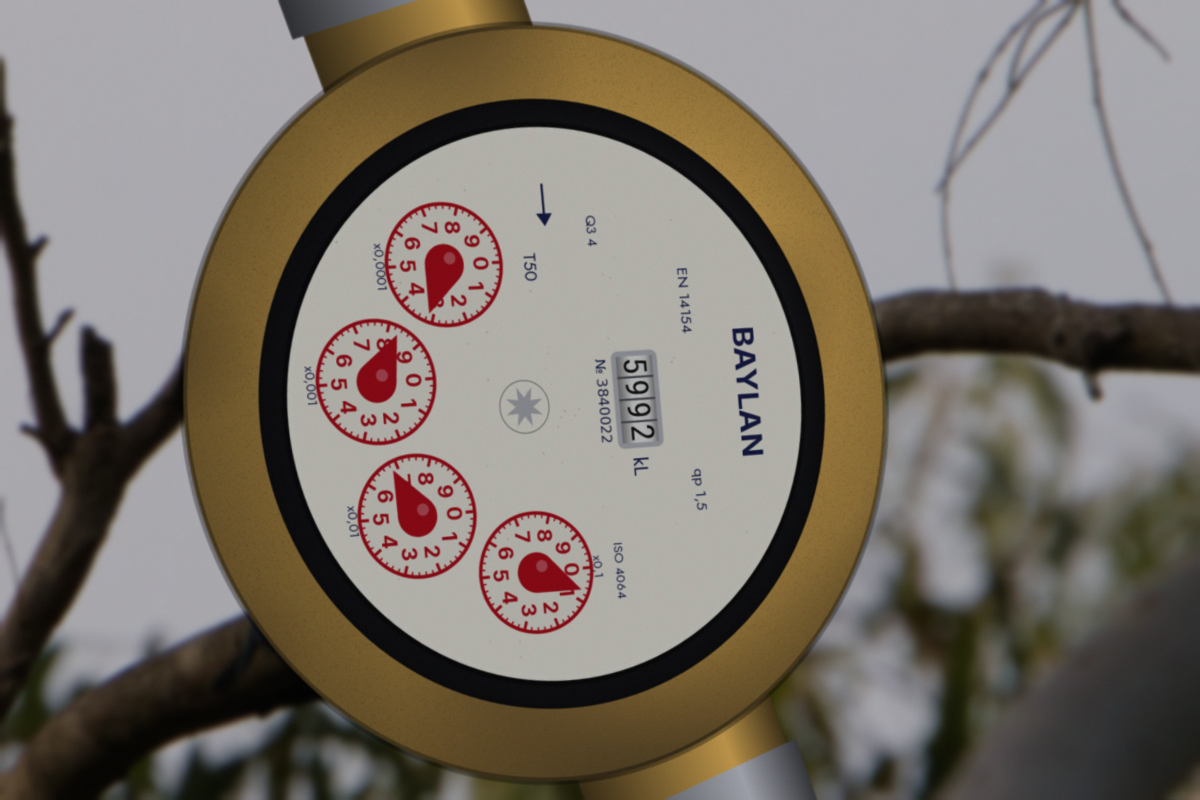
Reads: 5992.0683; kL
